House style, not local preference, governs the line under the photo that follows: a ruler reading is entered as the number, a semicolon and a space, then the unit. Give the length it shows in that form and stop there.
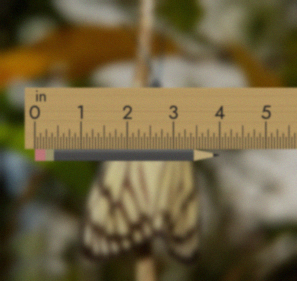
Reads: 4; in
